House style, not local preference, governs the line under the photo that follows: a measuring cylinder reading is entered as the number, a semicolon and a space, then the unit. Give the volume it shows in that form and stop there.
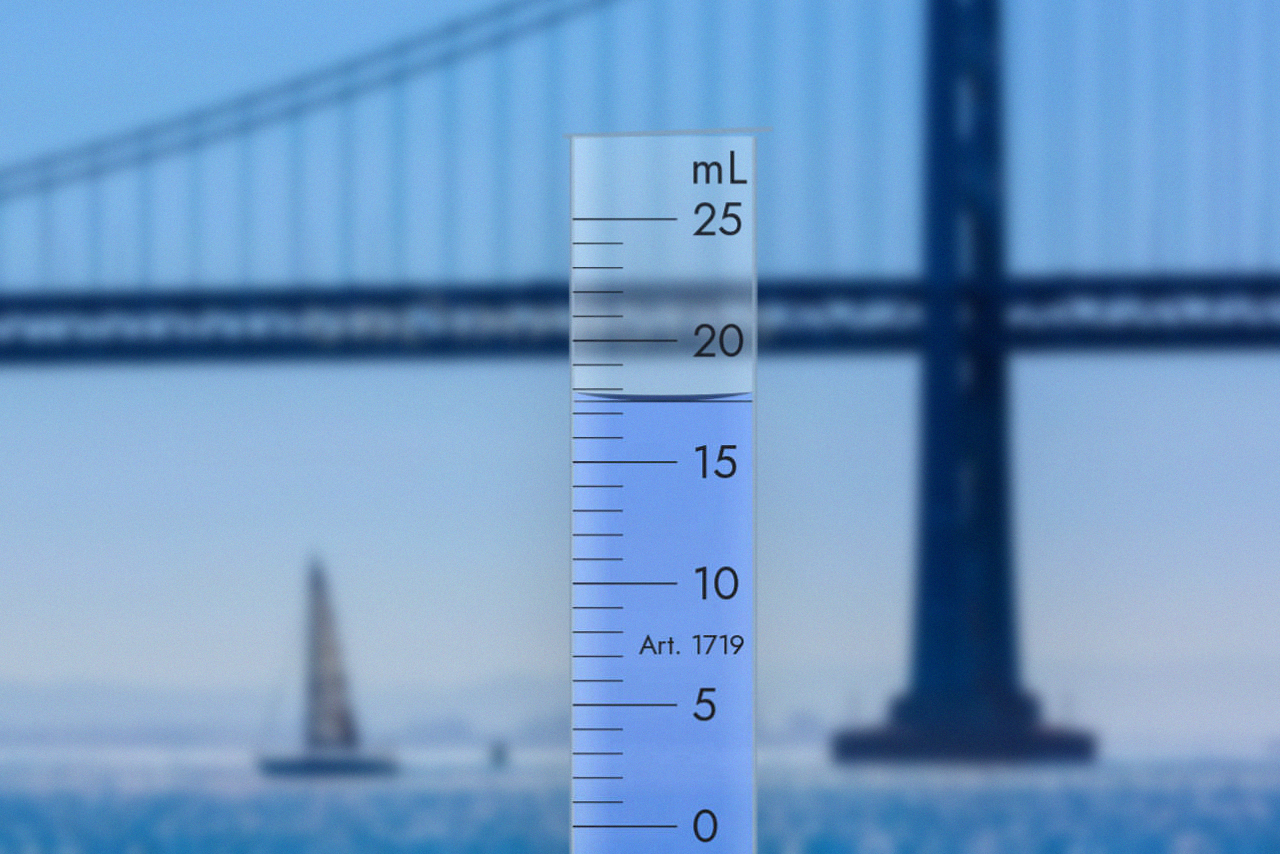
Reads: 17.5; mL
